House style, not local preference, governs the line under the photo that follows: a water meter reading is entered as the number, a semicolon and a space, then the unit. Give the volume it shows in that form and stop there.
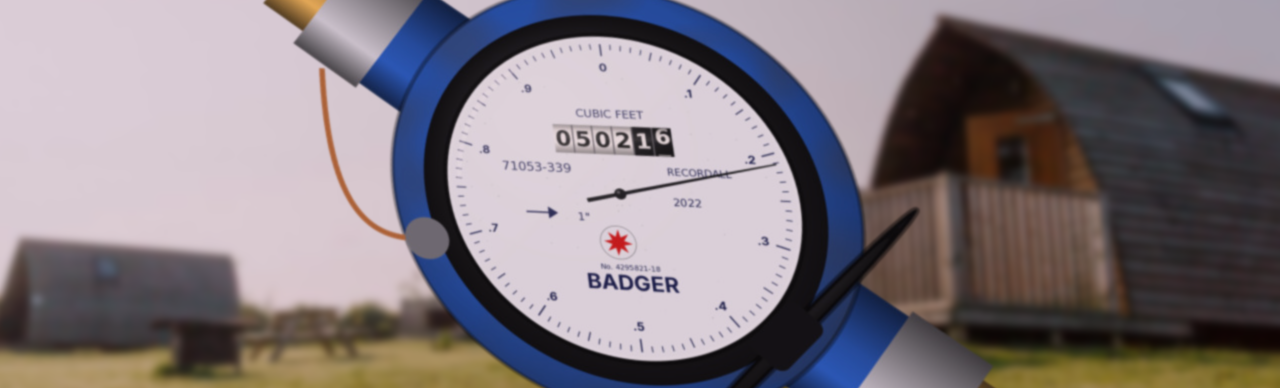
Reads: 50216.21; ft³
